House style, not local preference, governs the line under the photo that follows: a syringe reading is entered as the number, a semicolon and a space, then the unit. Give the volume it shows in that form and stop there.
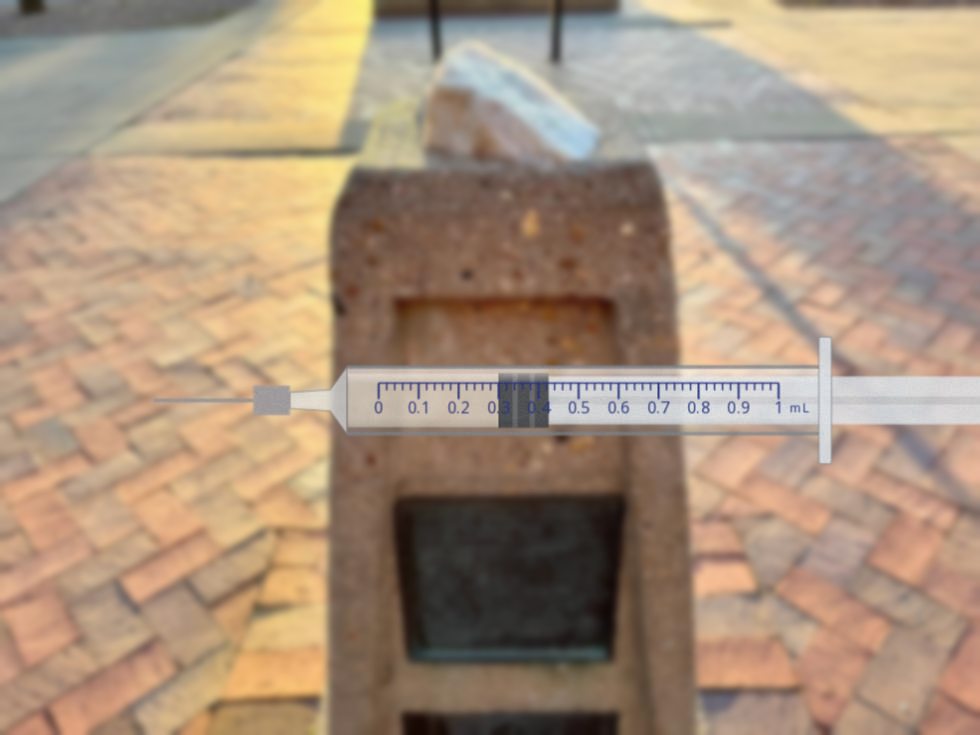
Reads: 0.3; mL
